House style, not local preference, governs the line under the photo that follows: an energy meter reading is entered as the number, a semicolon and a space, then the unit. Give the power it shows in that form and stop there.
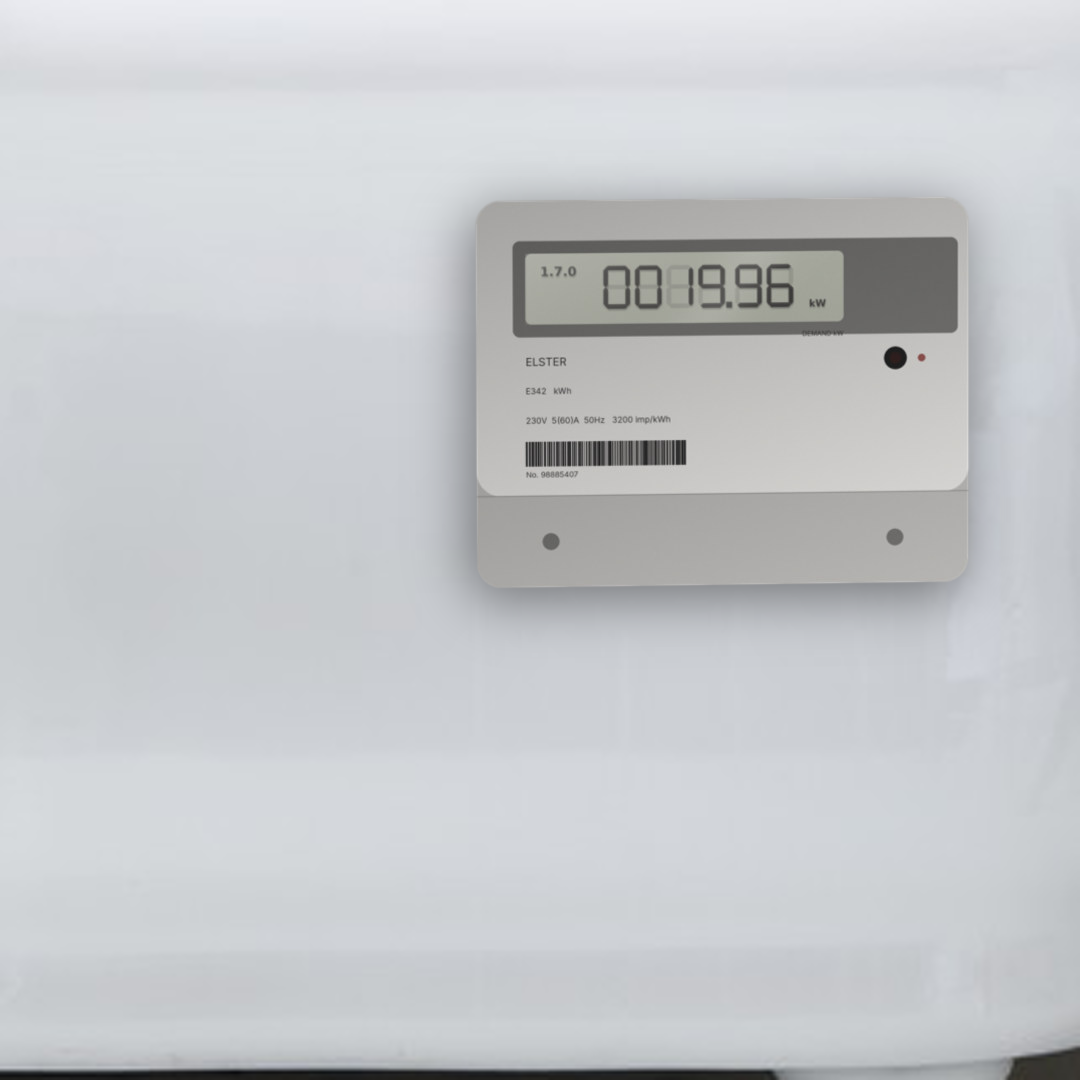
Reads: 19.96; kW
